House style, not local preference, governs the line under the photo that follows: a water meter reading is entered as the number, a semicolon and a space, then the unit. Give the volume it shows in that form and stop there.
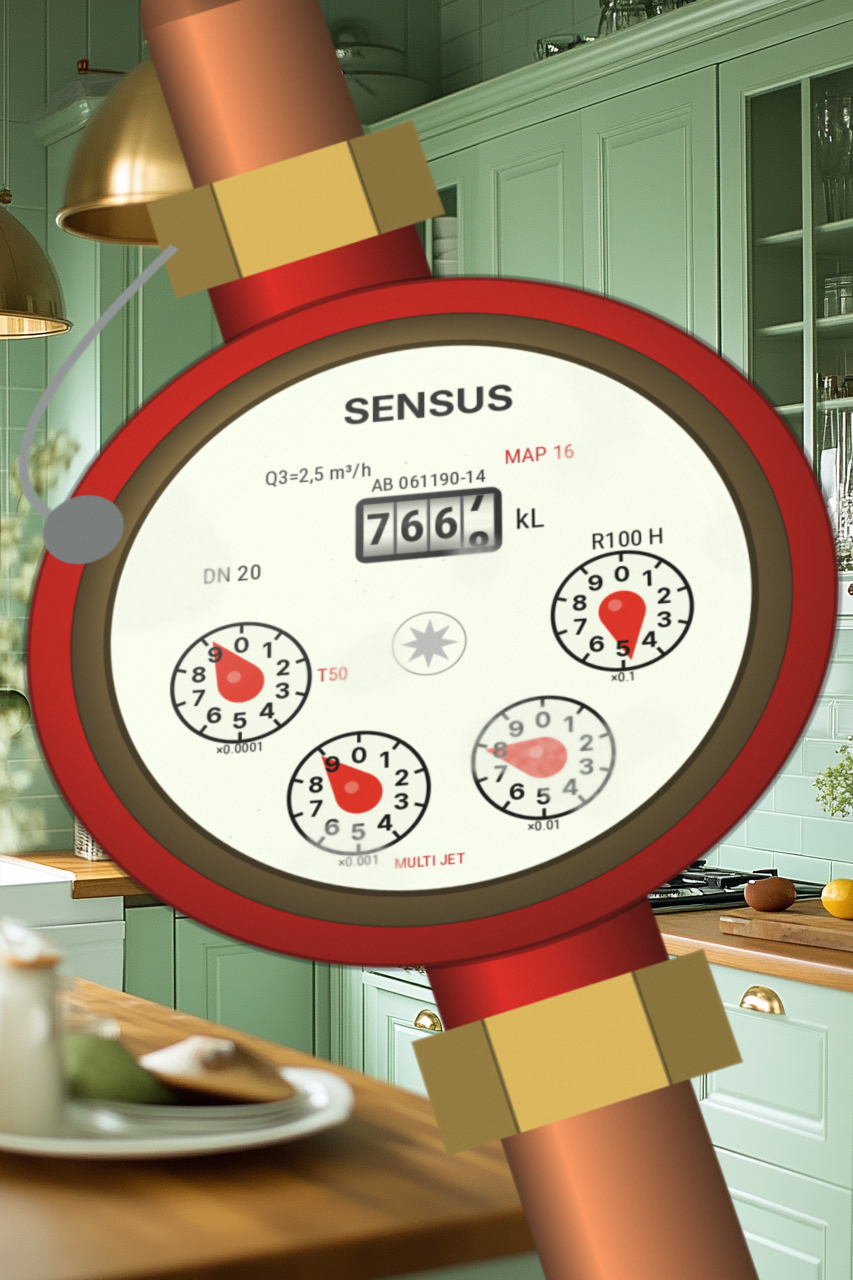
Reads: 7667.4789; kL
